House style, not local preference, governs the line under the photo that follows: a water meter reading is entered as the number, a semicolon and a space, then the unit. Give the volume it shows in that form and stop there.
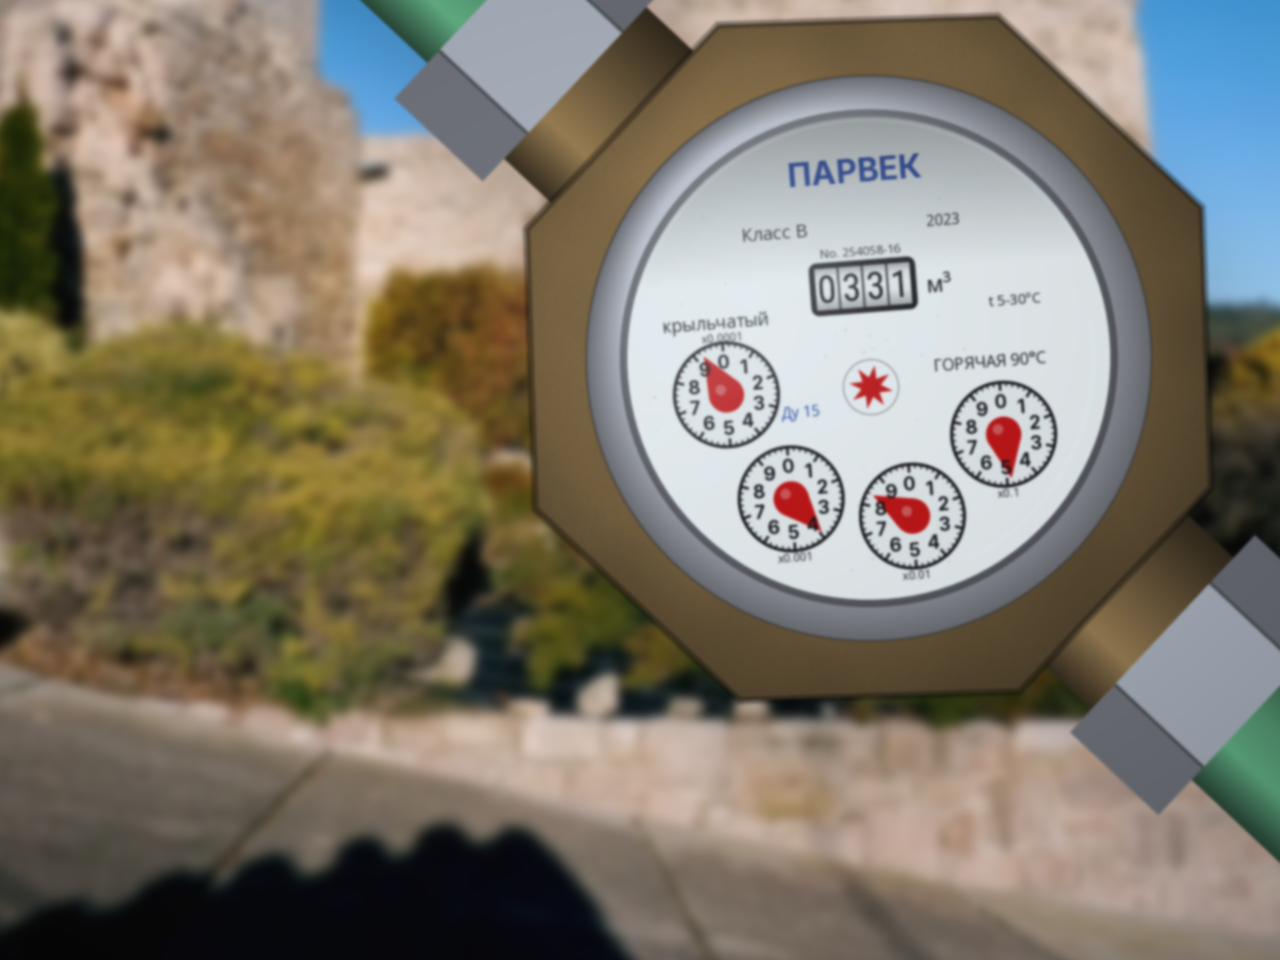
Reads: 331.4839; m³
